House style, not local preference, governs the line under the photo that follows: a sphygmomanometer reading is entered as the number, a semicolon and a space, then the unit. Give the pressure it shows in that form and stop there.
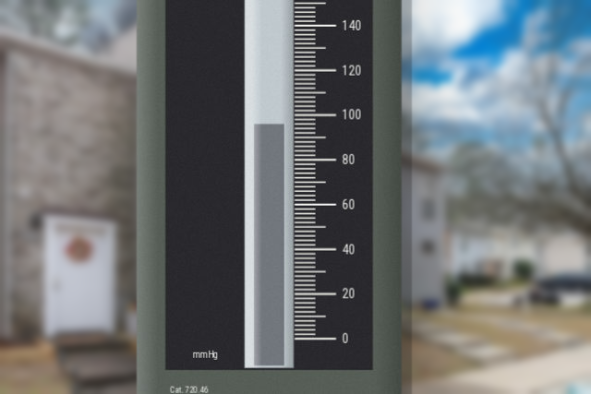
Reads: 96; mmHg
